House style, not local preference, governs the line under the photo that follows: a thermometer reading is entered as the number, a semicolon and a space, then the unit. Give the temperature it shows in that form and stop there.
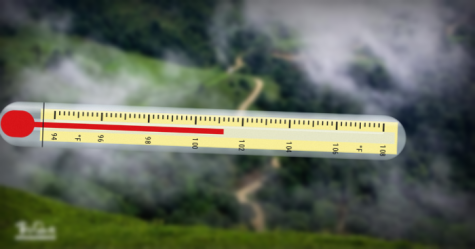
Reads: 101.2; °F
